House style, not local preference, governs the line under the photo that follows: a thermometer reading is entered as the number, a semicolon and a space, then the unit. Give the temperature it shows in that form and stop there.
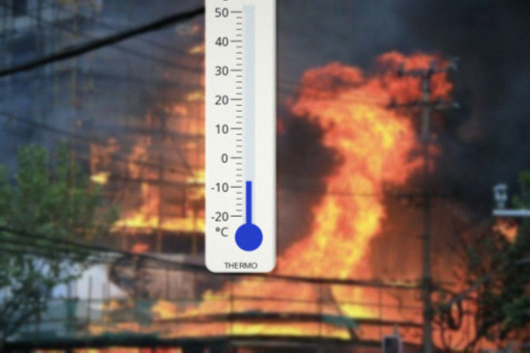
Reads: -8; °C
